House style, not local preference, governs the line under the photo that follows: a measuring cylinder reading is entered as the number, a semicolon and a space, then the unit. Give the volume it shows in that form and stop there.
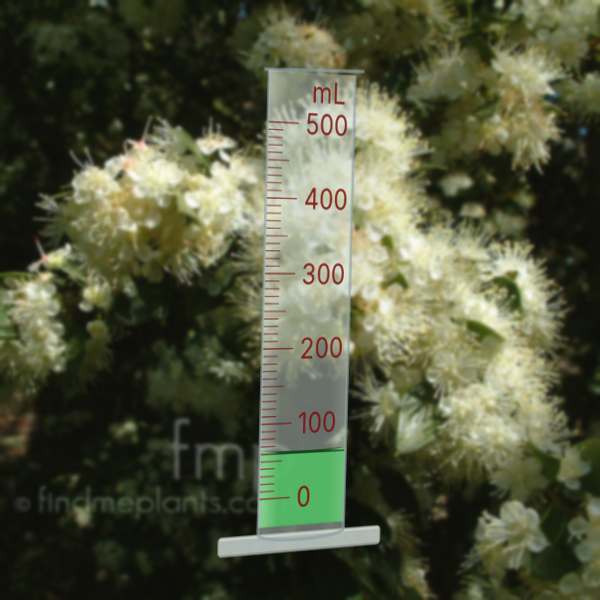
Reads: 60; mL
